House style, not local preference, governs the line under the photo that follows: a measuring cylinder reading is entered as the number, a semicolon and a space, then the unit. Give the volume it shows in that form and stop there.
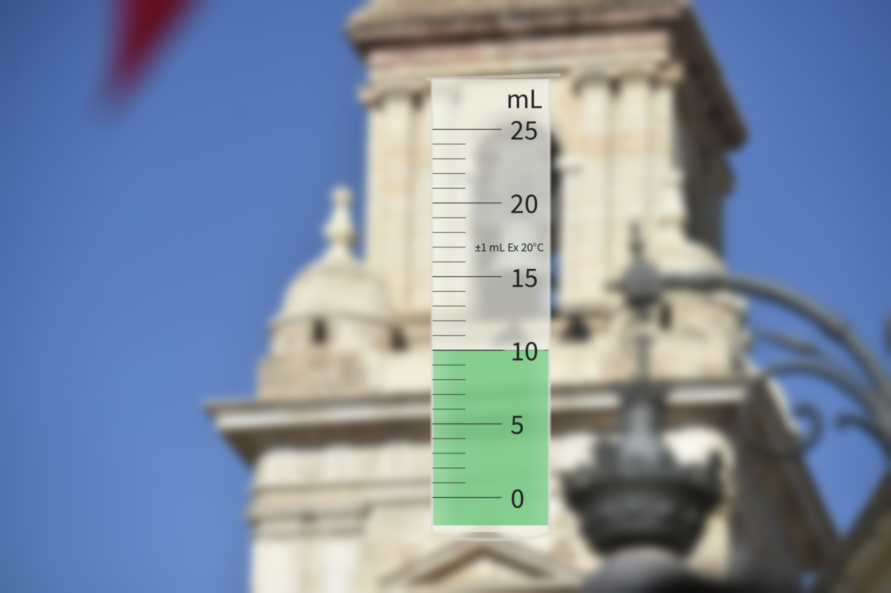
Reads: 10; mL
